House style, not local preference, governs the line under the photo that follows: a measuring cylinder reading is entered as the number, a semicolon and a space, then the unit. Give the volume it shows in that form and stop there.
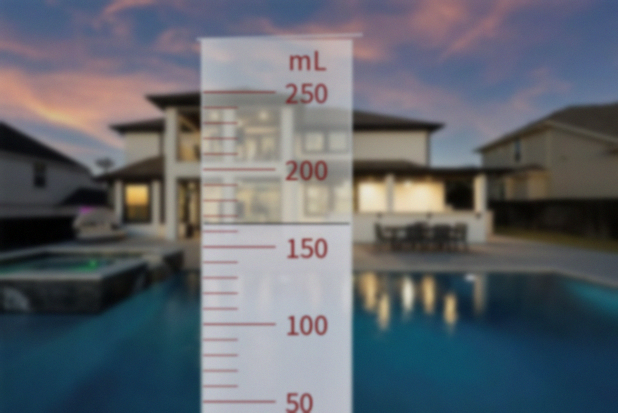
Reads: 165; mL
